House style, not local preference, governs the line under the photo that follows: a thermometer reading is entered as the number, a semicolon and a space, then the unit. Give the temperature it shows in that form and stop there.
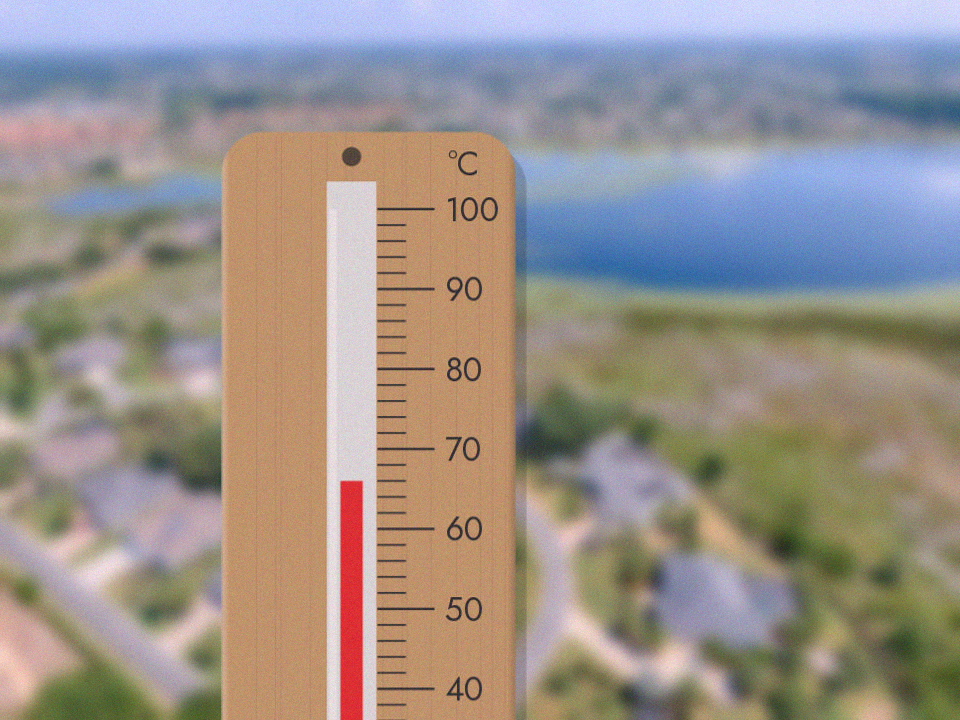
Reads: 66; °C
